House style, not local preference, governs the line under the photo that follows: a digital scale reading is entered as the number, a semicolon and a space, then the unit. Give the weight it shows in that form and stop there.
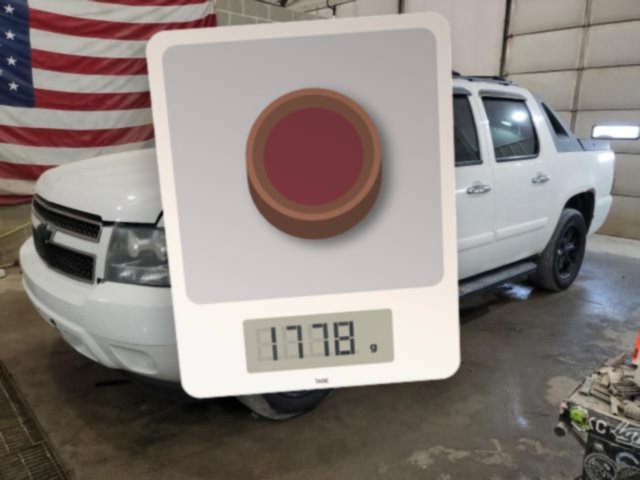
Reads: 1778; g
